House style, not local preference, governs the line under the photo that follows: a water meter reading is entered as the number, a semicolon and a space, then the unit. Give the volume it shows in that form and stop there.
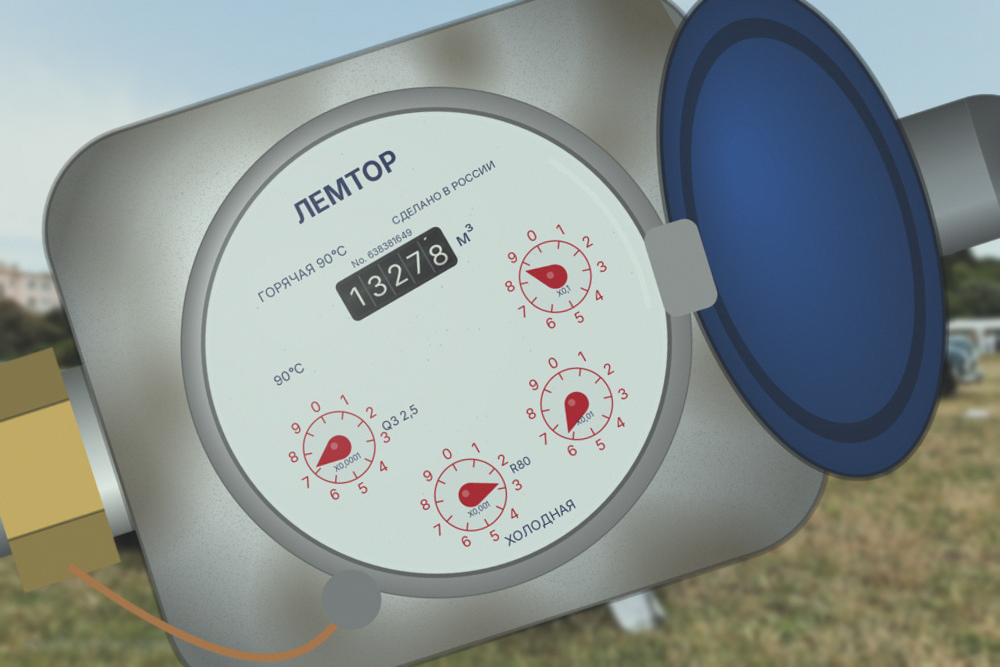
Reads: 13277.8627; m³
